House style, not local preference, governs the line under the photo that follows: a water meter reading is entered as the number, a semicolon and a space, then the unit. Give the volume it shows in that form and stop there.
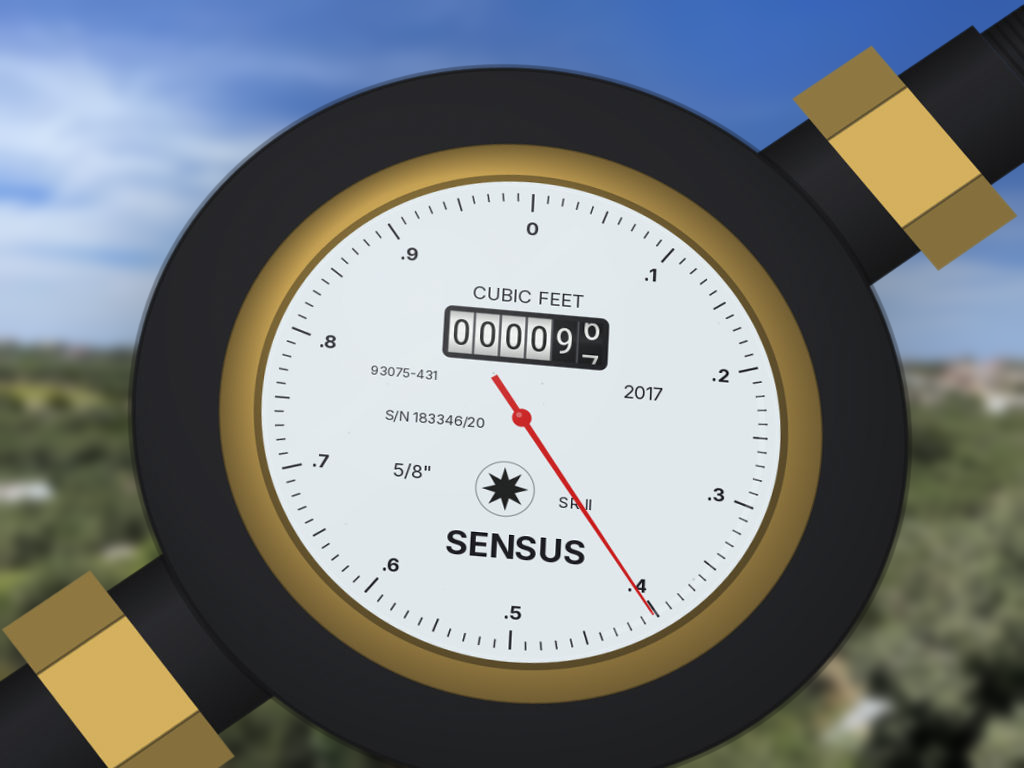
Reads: 96.40; ft³
